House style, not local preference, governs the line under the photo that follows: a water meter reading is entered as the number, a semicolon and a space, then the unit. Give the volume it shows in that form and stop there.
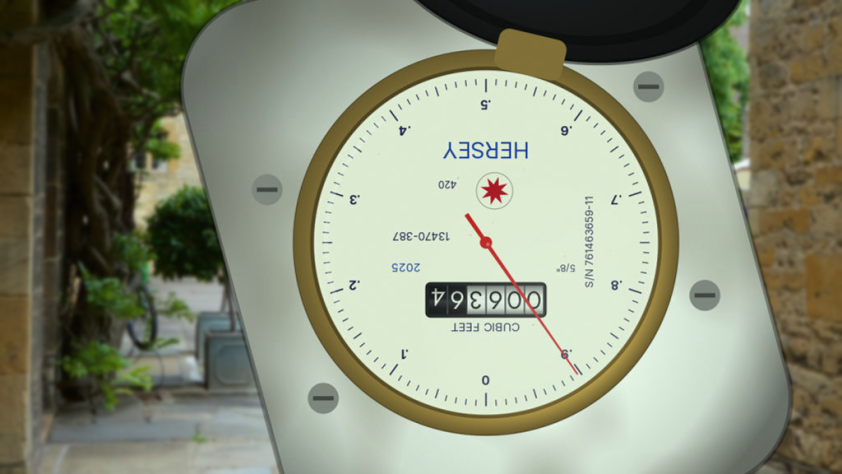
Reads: 6363.90; ft³
